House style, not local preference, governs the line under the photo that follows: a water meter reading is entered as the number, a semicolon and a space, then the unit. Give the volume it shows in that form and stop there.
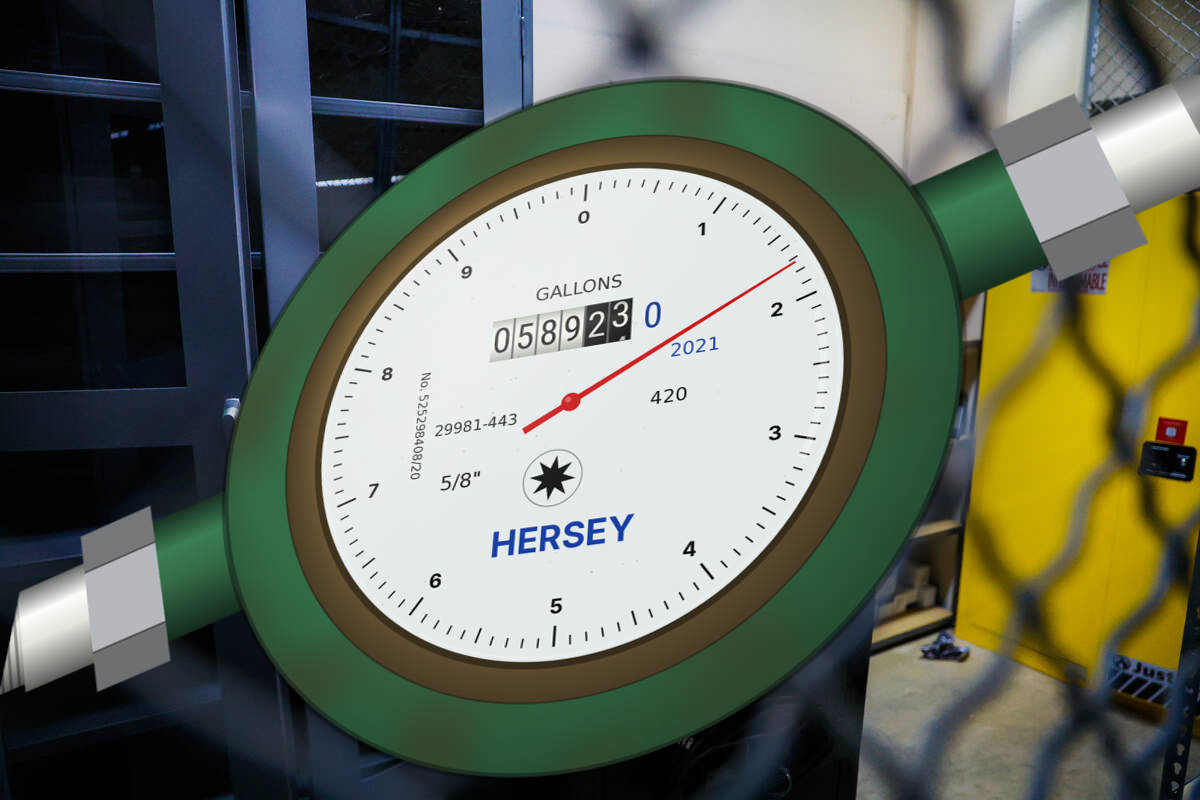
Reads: 589231.7; gal
